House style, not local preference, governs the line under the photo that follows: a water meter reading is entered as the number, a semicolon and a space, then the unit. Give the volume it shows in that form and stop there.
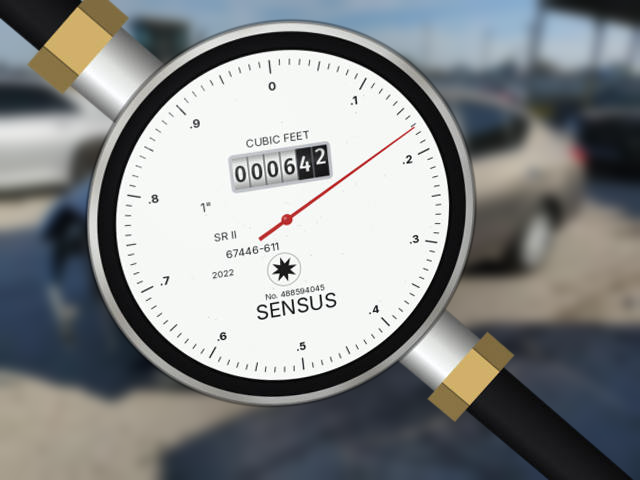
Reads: 642.17; ft³
